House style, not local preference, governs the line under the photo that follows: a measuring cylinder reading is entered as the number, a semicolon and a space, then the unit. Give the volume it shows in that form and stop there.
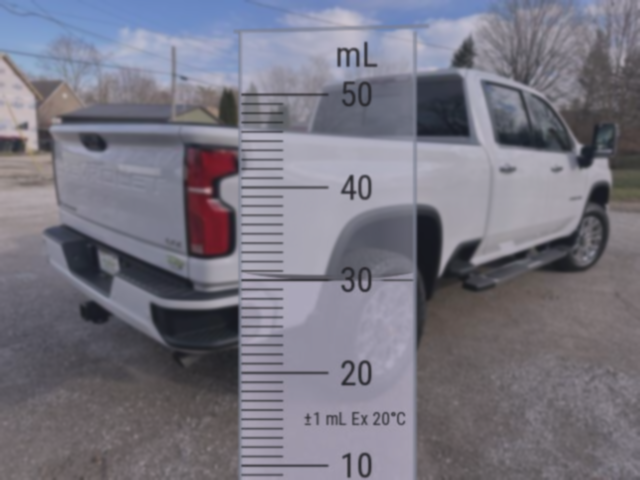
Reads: 30; mL
